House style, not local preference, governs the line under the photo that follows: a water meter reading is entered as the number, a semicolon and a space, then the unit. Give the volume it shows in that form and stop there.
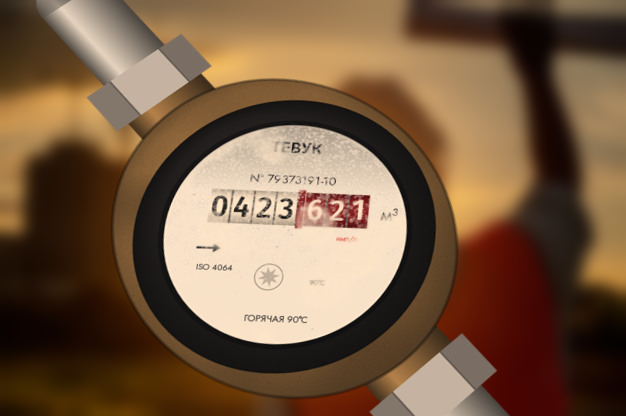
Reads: 423.621; m³
